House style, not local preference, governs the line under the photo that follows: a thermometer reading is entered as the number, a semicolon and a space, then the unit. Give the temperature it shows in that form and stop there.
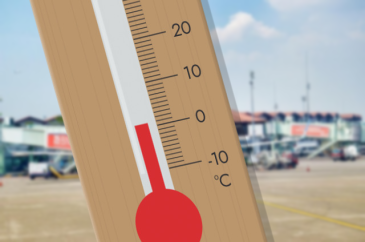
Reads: 1; °C
